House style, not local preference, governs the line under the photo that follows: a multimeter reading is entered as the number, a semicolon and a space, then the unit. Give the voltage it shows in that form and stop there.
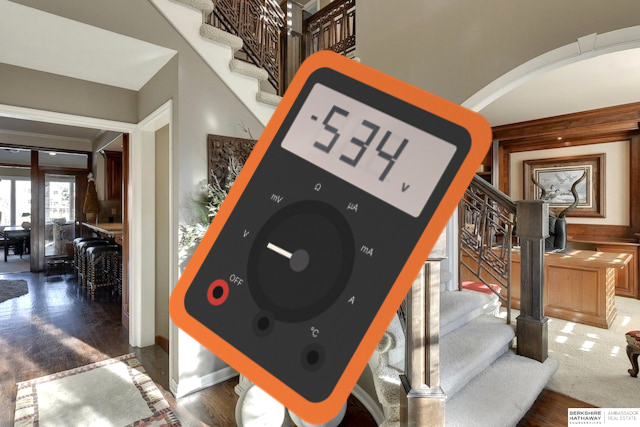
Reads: -534; V
